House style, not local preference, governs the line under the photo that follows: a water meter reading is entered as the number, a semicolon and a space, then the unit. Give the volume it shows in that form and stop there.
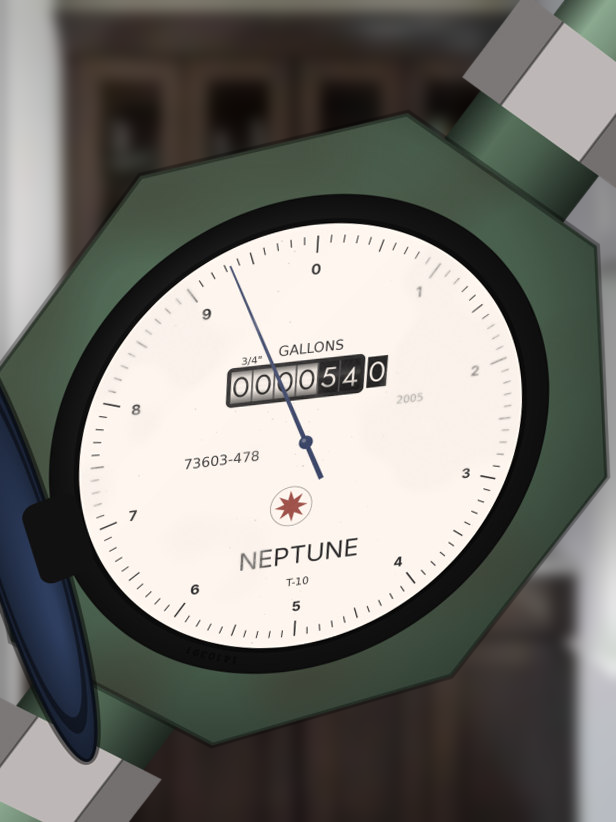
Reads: 539.3; gal
